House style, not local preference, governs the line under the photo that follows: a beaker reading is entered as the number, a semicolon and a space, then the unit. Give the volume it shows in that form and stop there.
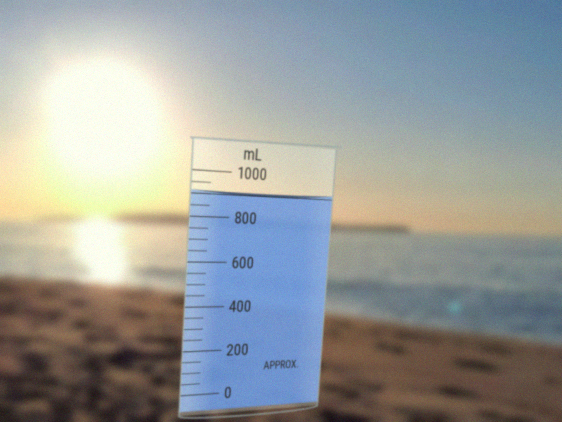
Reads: 900; mL
